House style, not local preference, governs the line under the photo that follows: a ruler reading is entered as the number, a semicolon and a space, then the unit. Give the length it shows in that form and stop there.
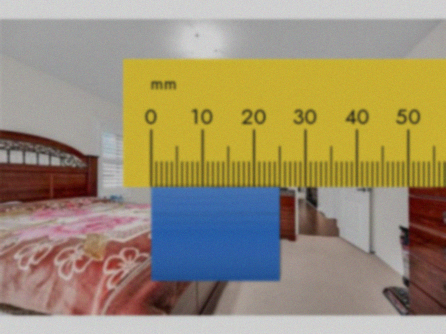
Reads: 25; mm
